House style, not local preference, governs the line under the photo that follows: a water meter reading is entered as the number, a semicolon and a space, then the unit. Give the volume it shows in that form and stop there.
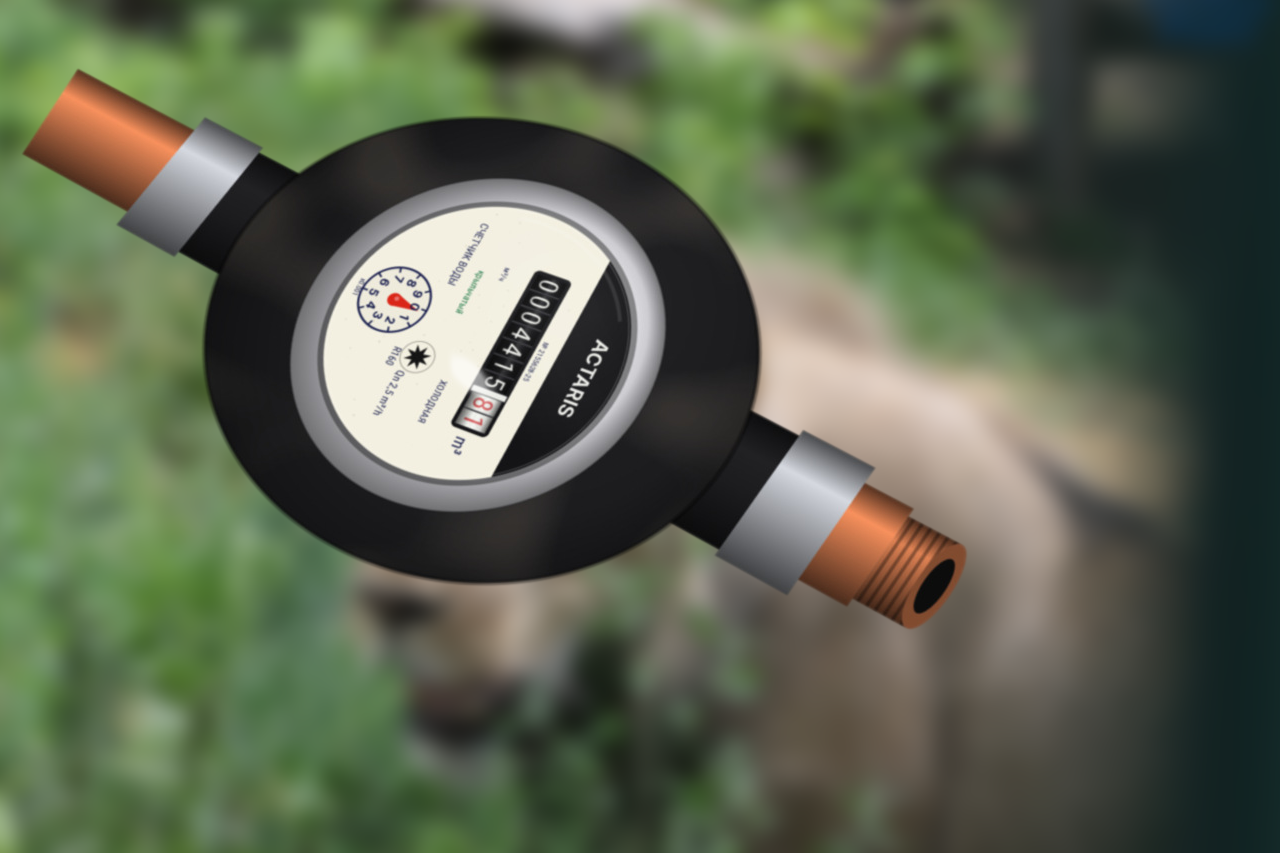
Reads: 4415.810; m³
